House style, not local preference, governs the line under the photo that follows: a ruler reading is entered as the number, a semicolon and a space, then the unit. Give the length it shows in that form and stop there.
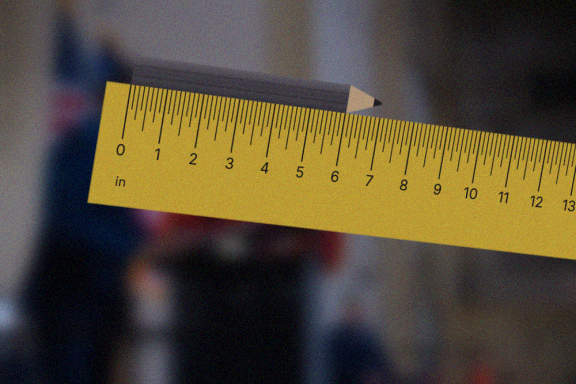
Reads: 7; in
